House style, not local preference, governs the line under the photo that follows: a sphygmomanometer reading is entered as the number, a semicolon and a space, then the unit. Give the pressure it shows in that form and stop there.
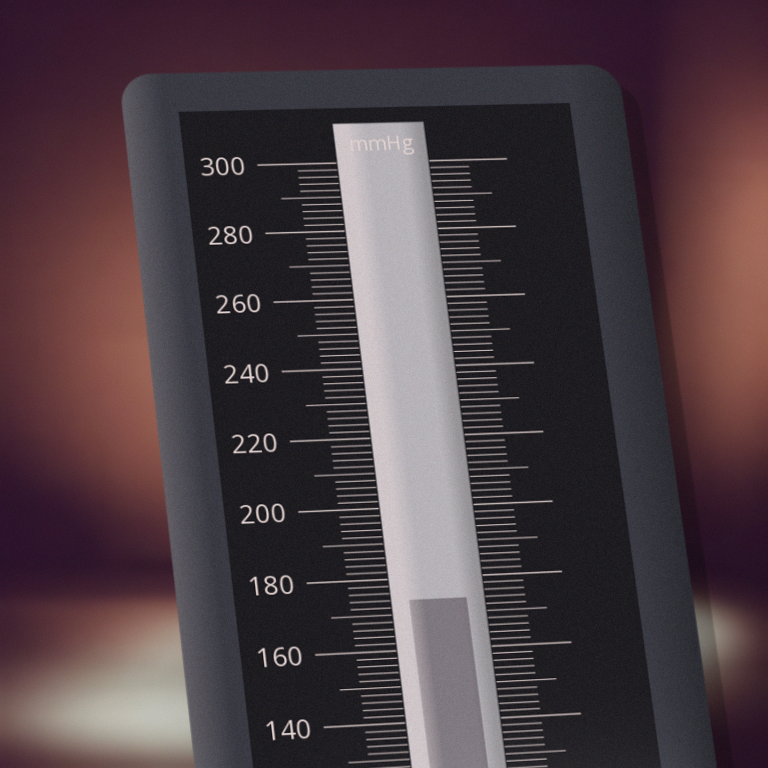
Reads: 174; mmHg
